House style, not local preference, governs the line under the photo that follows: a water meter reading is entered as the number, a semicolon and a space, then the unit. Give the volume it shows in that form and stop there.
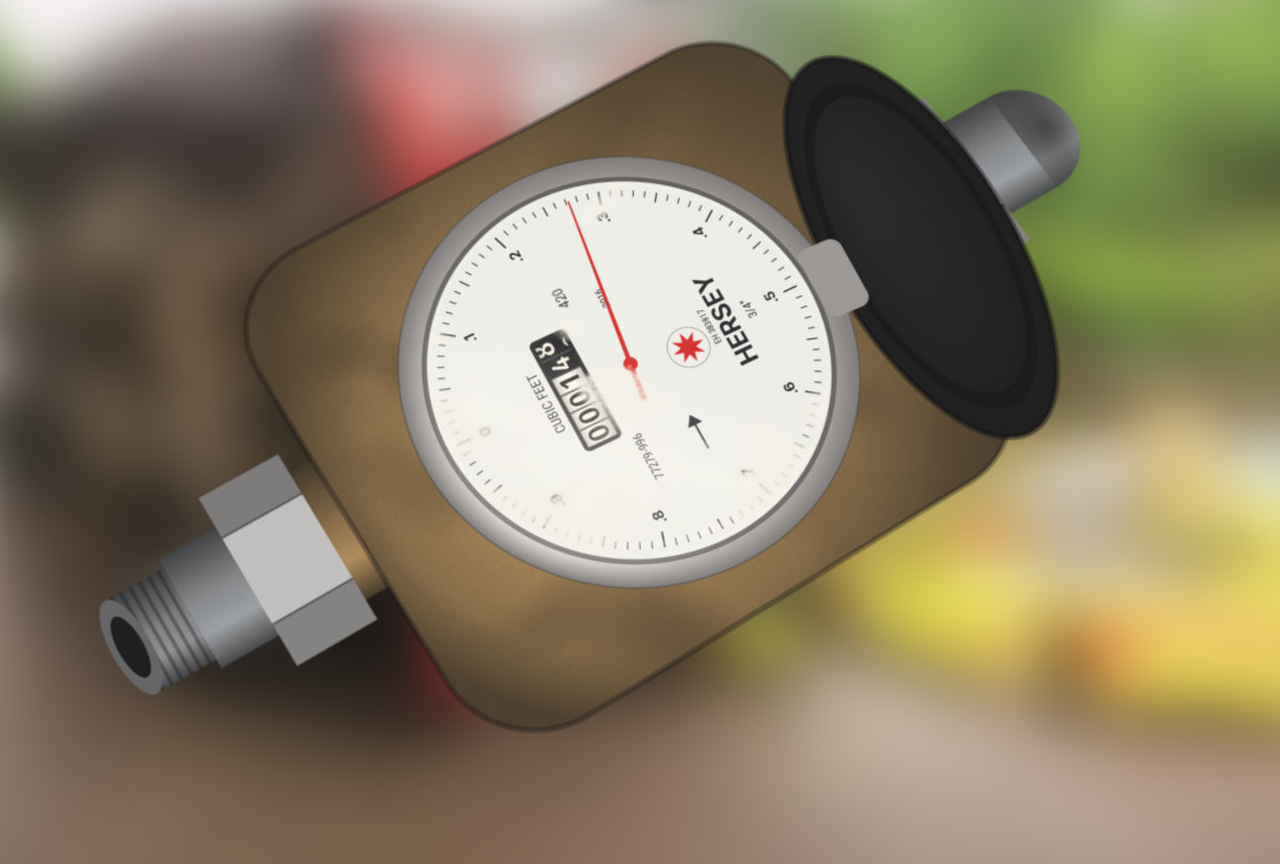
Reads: 148.27; ft³
